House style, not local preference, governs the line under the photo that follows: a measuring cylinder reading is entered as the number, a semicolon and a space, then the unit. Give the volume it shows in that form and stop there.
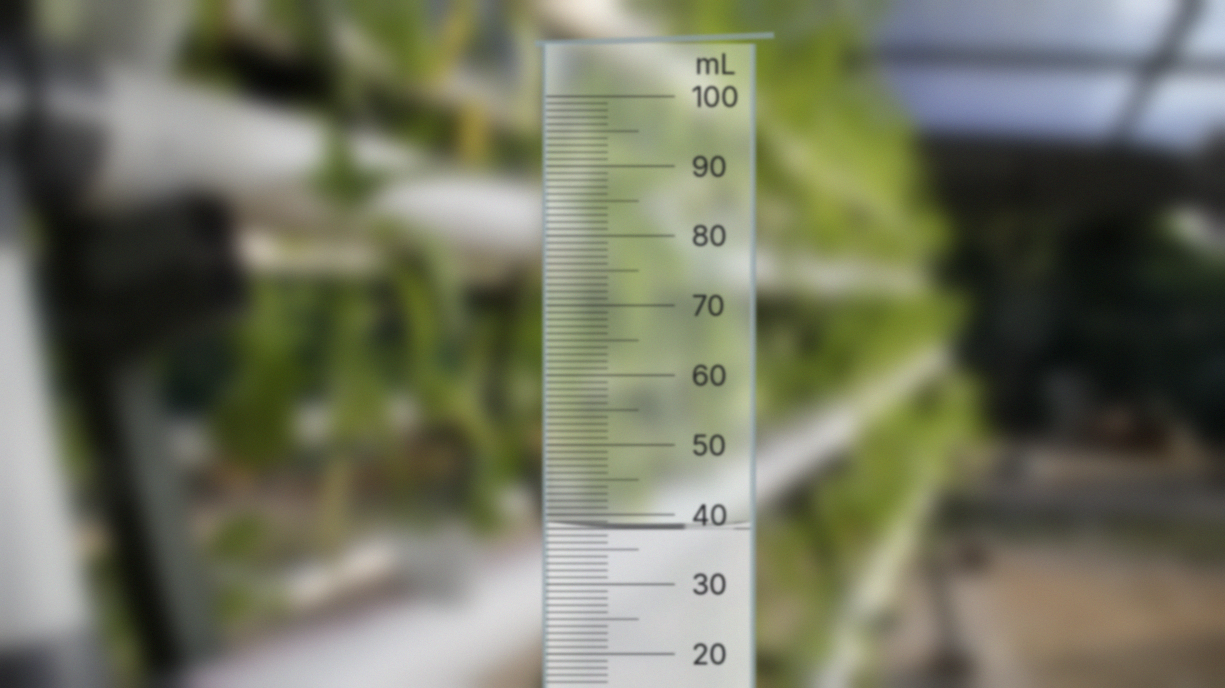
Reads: 38; mL
